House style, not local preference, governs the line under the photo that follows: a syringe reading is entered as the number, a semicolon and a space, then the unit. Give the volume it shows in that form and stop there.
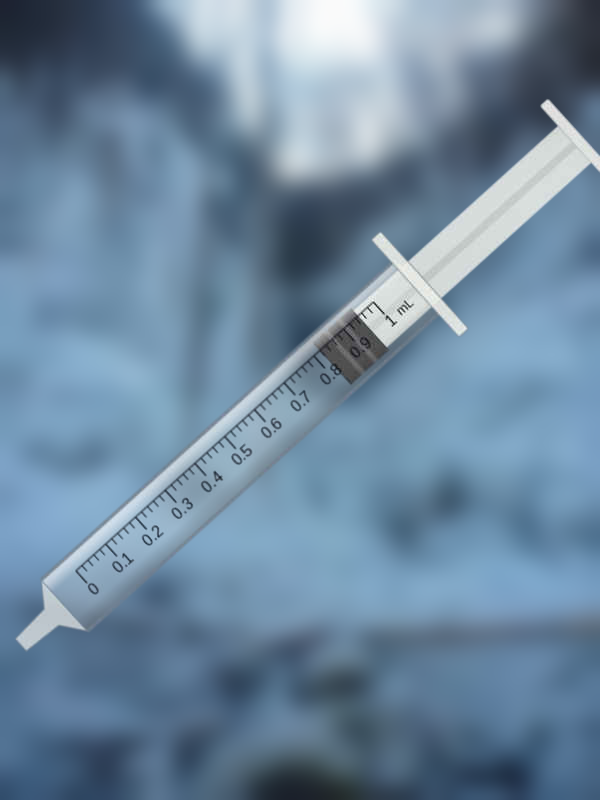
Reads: 0.82; mL
